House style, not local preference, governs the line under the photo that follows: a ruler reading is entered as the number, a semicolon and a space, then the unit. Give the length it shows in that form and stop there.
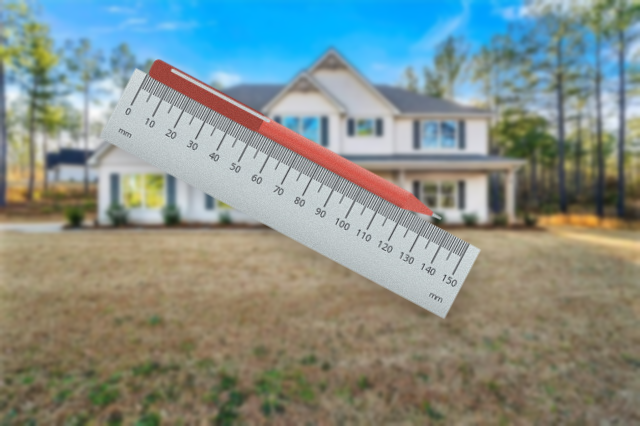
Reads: 135; mm
